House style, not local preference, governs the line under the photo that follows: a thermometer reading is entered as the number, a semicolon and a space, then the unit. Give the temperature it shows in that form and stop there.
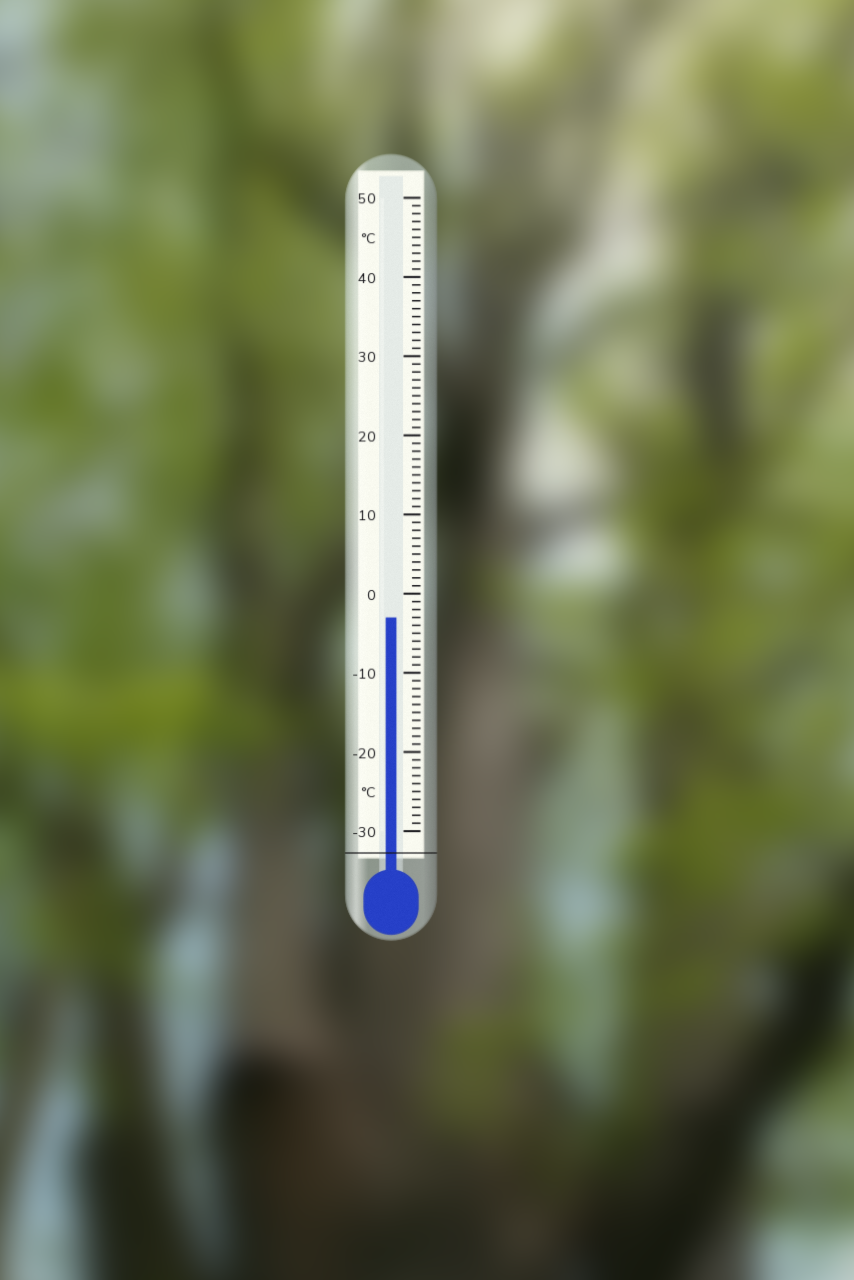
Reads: -3; °C
